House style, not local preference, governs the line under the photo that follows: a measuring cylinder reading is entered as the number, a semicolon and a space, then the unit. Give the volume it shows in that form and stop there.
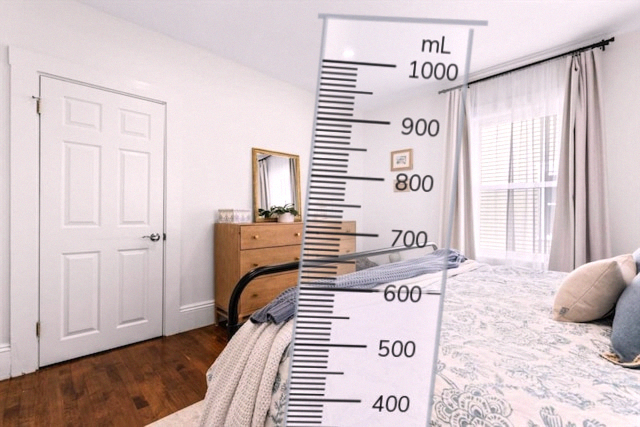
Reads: 600; mL
